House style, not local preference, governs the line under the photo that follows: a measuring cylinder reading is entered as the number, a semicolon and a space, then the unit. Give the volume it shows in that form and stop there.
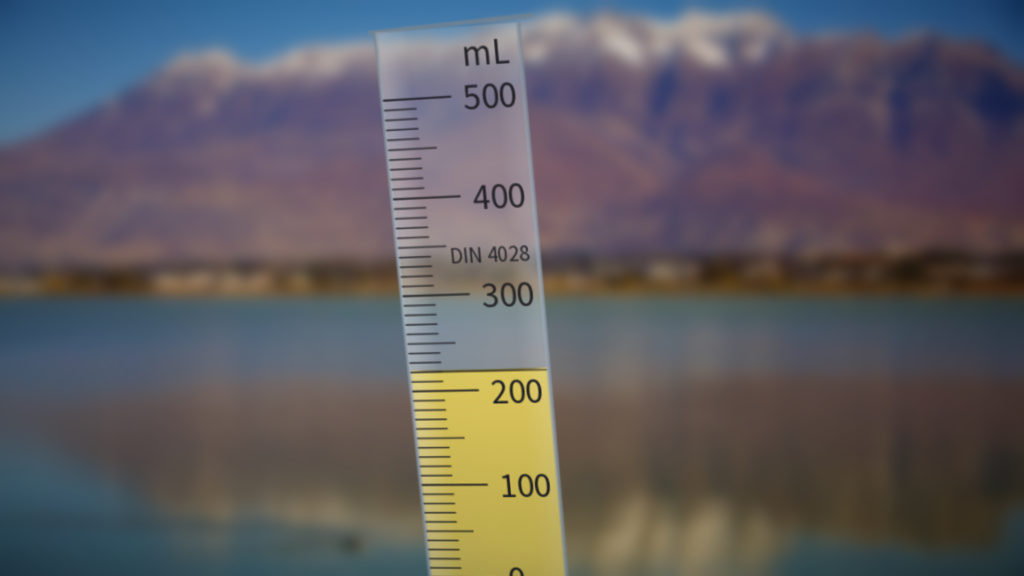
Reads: 220; mL
